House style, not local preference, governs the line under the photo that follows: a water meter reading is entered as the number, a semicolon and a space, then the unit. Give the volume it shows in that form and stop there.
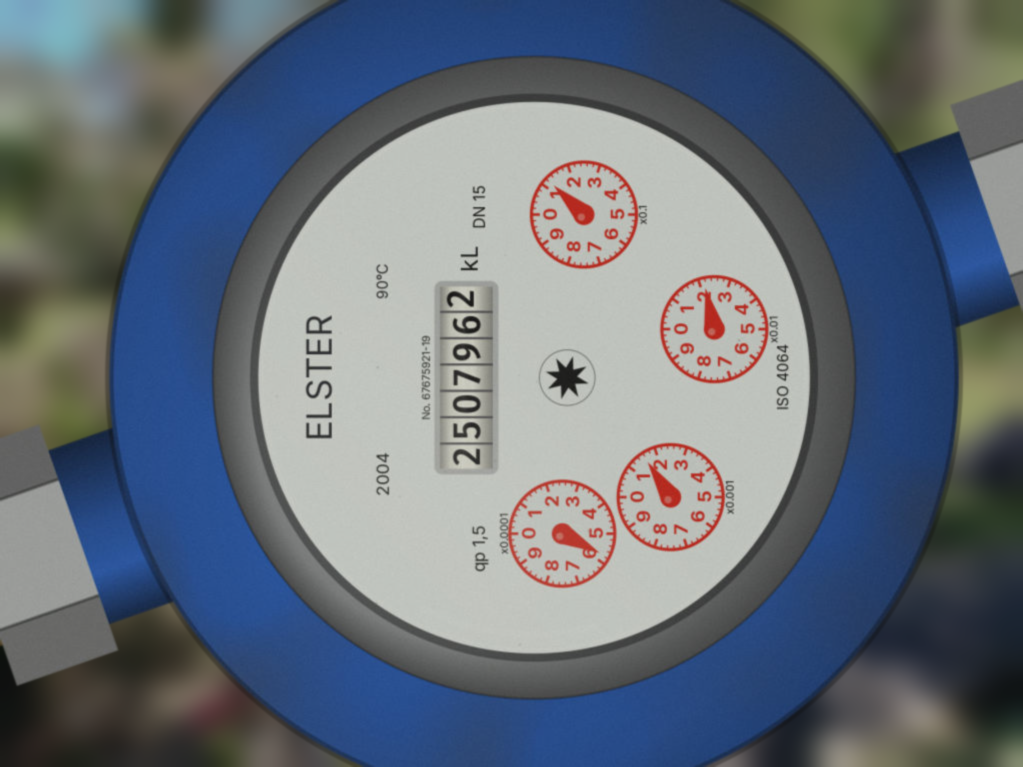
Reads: 2507962.1215; kL
